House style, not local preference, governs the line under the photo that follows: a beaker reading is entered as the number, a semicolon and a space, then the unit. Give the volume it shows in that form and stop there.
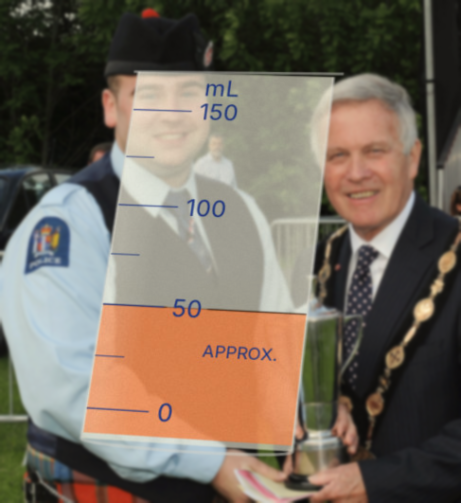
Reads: 50; mL
